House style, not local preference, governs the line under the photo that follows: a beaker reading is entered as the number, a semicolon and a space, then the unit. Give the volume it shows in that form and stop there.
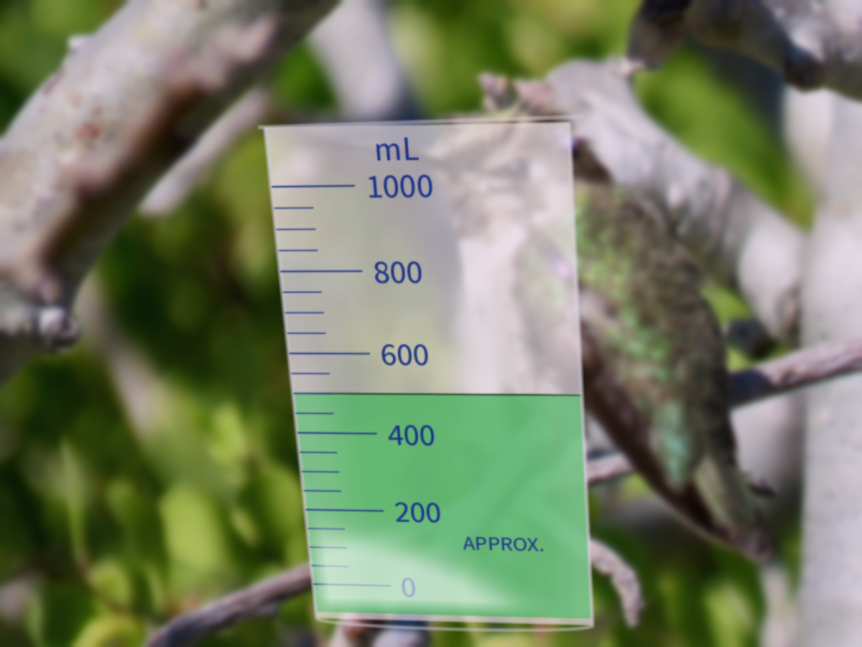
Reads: 500; mL
